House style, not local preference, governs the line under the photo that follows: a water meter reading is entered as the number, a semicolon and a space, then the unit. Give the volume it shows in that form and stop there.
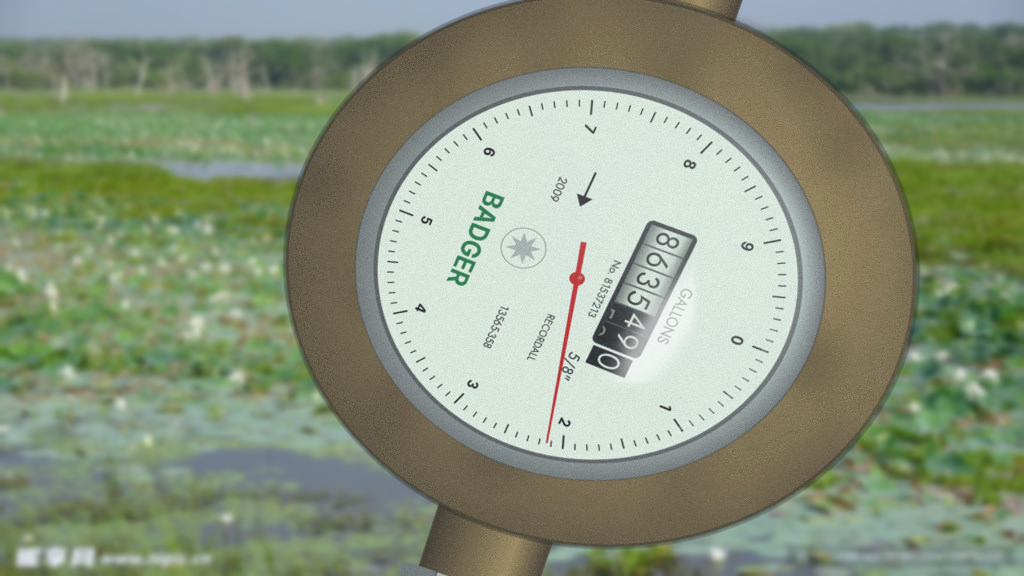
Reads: 8635492.1; gal
